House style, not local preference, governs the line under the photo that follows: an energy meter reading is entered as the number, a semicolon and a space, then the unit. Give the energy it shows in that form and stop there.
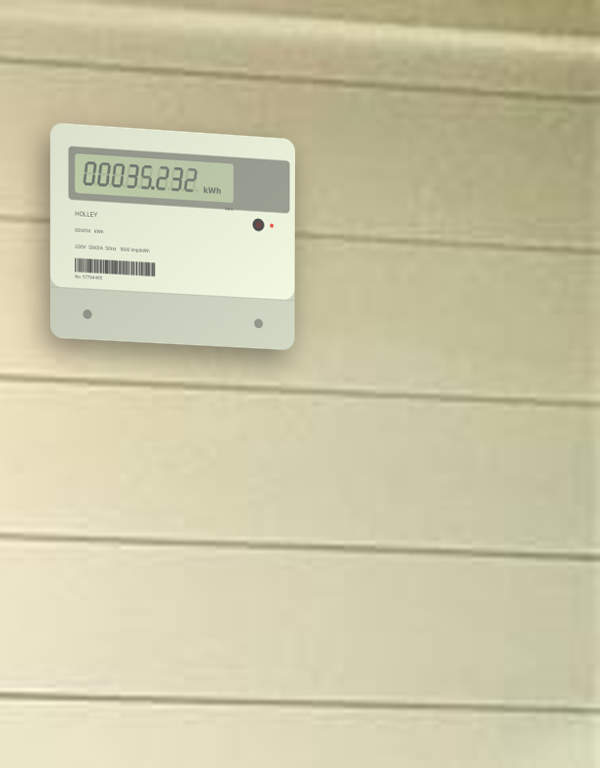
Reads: 35.232; kWh
